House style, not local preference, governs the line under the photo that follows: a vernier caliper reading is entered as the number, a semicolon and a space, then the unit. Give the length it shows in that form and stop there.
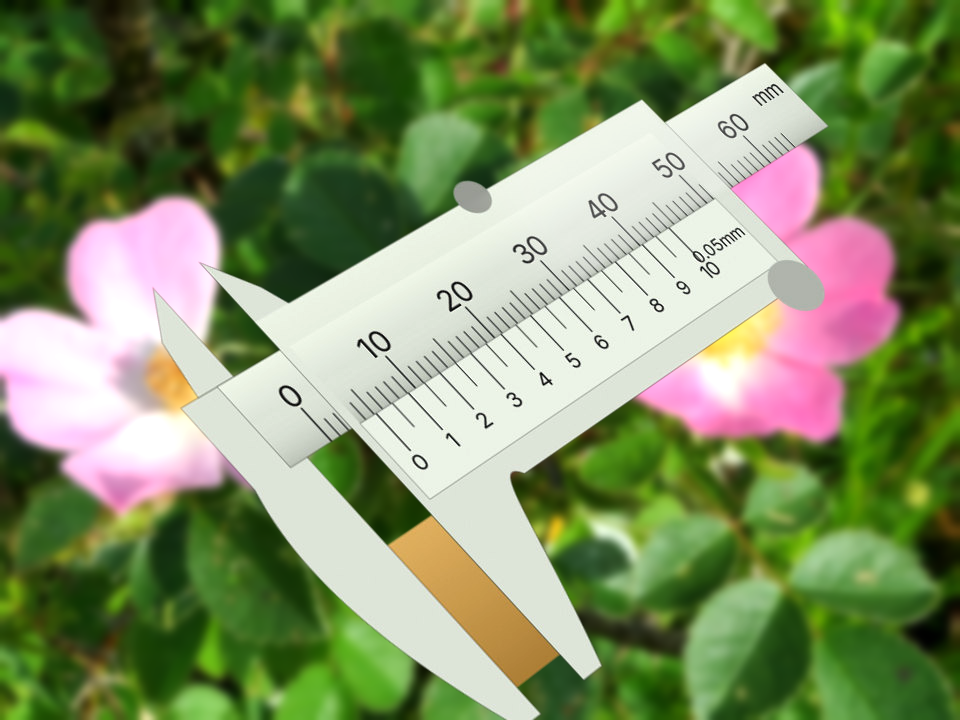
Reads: 5.2; mm
